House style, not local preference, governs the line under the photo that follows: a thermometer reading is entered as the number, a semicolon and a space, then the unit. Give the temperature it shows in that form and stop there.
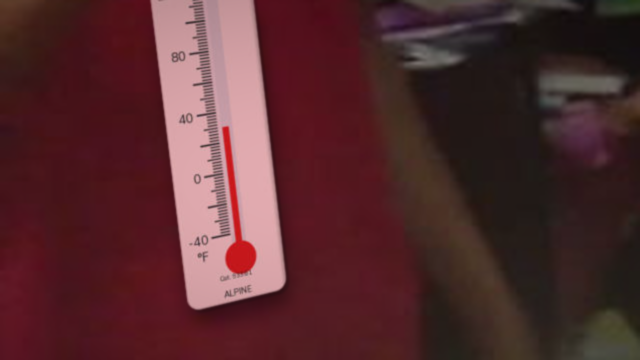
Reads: 30; °F
